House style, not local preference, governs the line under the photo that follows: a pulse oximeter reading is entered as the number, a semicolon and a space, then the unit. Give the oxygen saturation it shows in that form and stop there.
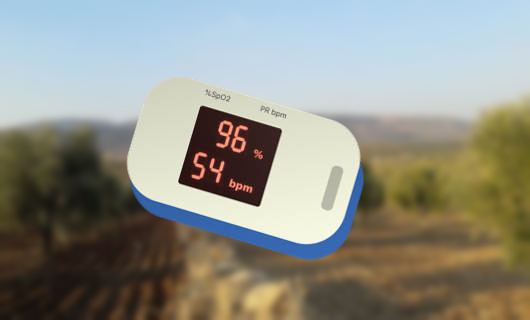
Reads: 96; %
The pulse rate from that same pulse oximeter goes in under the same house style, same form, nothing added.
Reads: 54; bpm
